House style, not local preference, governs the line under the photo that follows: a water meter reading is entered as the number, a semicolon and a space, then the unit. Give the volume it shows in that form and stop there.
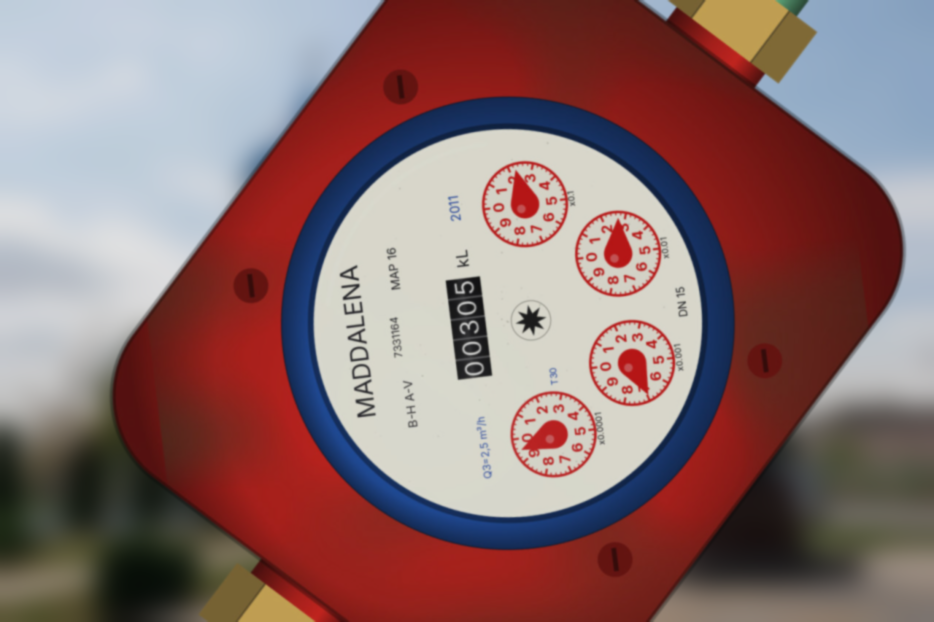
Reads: 305.2269; kL
